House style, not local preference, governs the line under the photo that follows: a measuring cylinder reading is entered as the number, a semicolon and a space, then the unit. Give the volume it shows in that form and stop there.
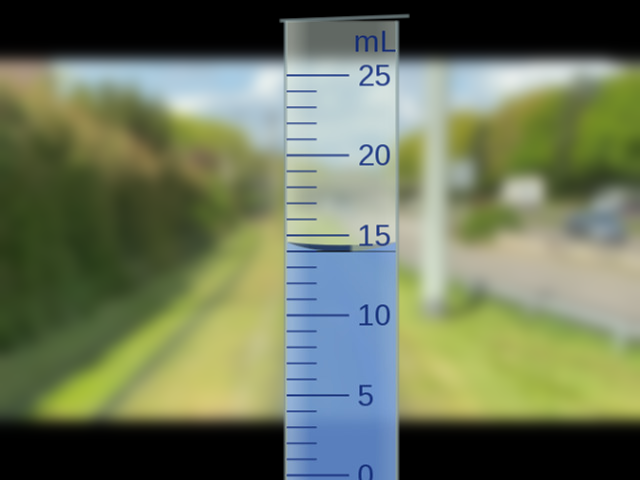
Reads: 14; mL
